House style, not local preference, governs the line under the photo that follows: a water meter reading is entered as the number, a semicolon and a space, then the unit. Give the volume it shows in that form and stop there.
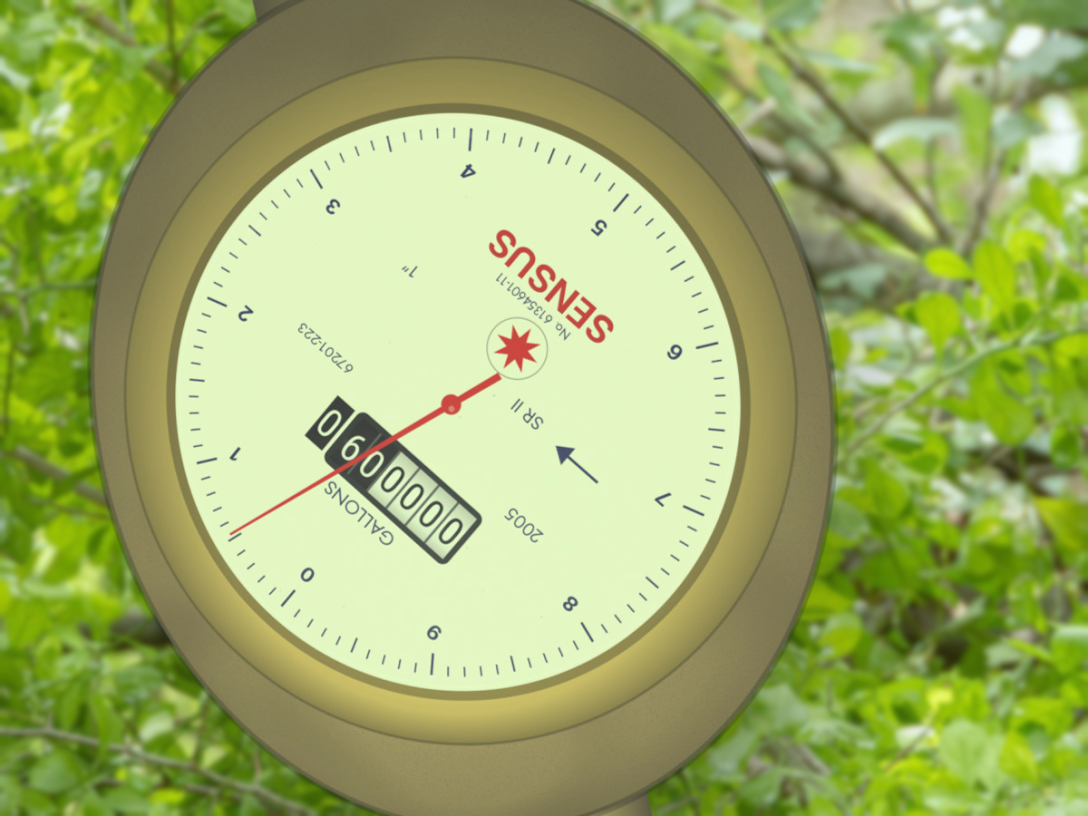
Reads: 90.5; gal
